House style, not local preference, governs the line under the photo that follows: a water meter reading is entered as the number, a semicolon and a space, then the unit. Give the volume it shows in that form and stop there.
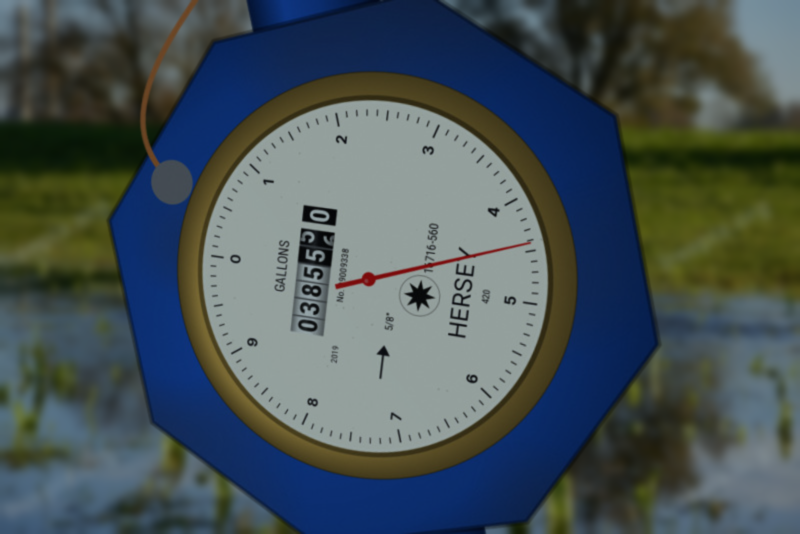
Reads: 385554.4; gal
